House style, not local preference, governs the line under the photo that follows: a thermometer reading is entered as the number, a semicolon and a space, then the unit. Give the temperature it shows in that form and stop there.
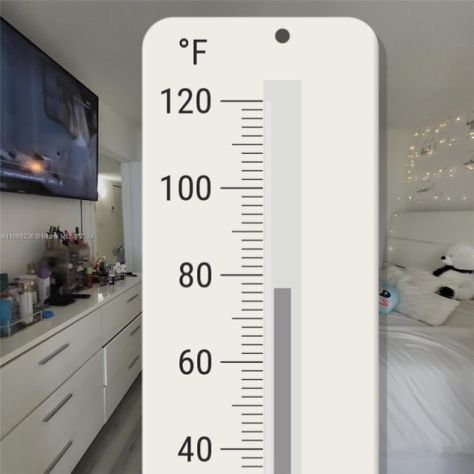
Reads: 77; °F
